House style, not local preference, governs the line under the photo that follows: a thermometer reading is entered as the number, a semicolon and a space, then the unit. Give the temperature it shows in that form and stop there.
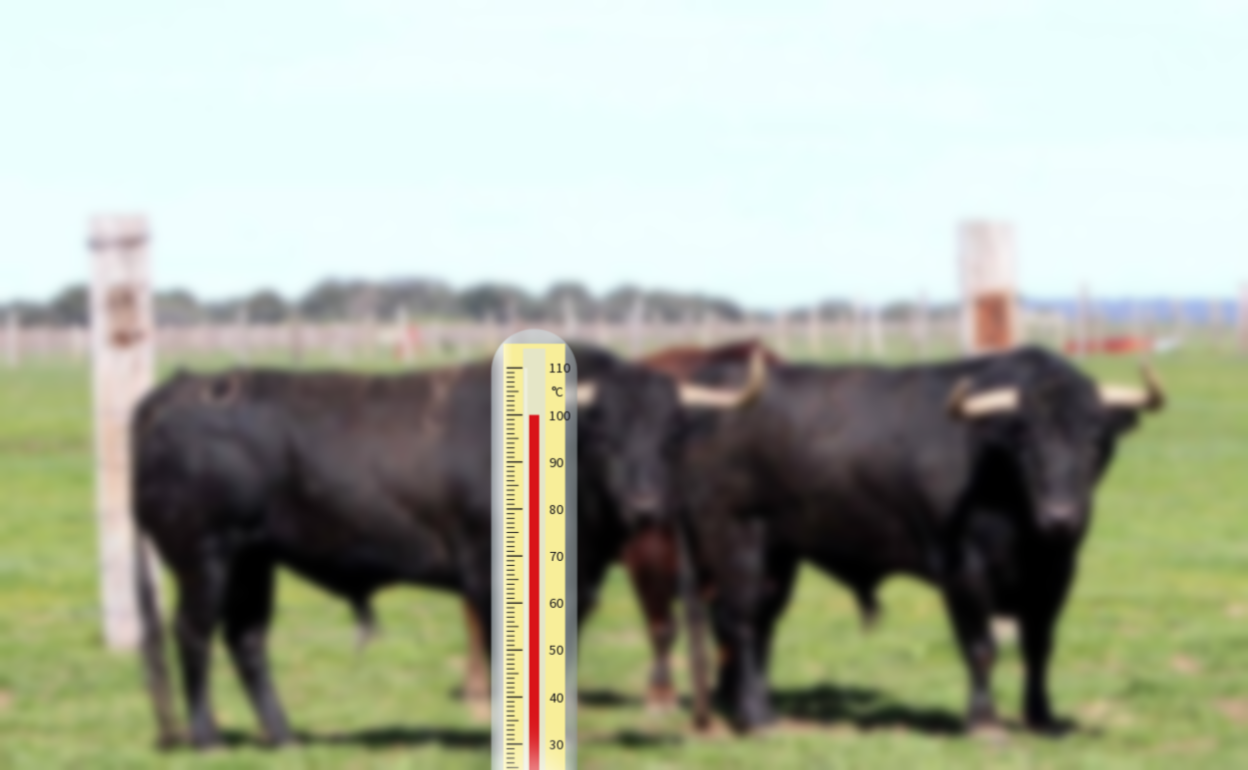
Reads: 100; °C
